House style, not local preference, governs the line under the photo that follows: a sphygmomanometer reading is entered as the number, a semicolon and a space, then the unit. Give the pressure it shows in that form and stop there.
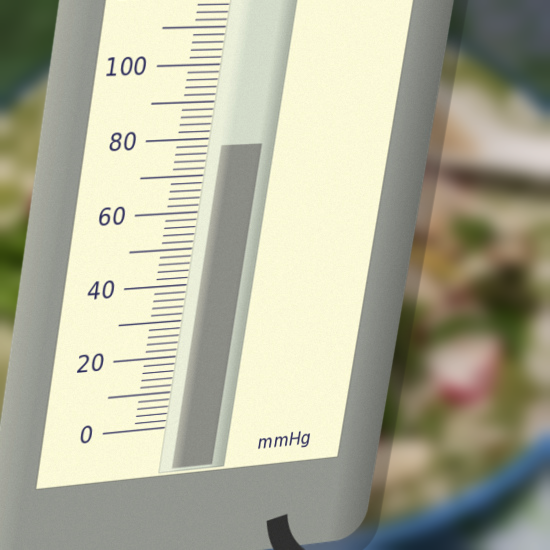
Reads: 78; mmHg
